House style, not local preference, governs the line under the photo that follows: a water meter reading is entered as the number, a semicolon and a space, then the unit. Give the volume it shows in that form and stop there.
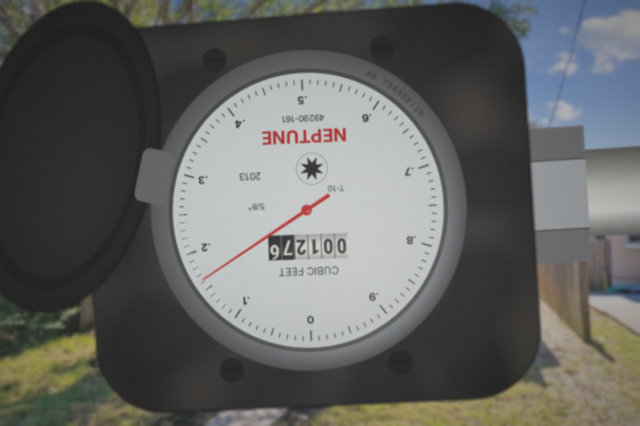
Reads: 1276.16; ft³
